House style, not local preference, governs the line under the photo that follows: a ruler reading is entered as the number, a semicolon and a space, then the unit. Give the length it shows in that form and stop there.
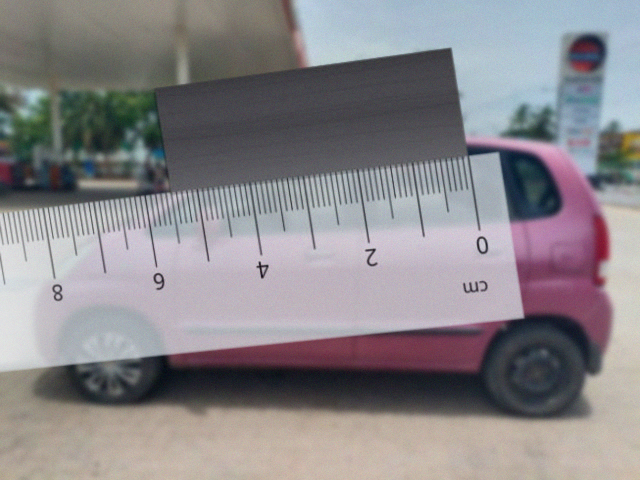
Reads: 5.5; cm
